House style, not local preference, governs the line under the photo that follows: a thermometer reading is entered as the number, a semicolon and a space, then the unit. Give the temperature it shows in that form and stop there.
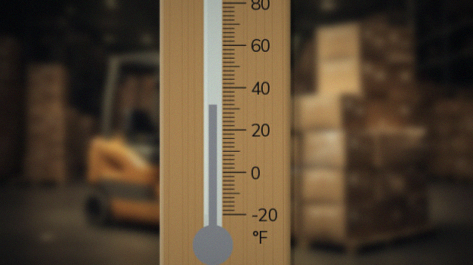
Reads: 32; °F
